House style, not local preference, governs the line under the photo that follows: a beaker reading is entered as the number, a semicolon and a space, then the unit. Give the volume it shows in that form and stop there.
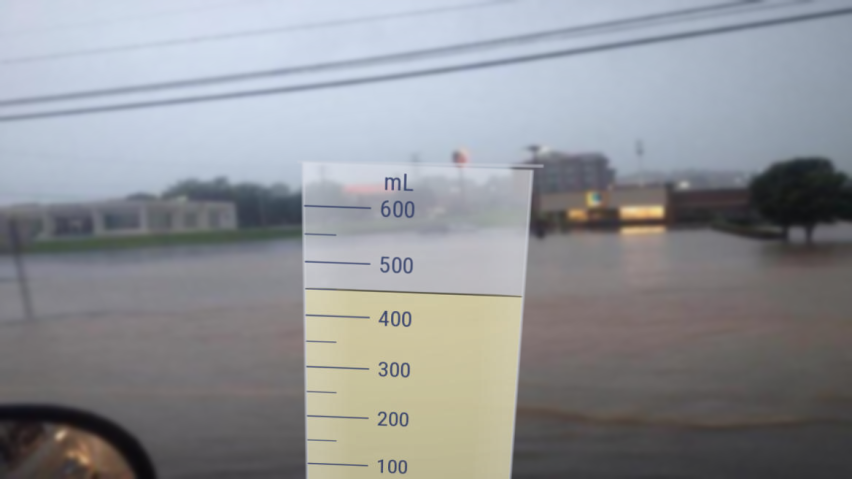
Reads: 450; mL
